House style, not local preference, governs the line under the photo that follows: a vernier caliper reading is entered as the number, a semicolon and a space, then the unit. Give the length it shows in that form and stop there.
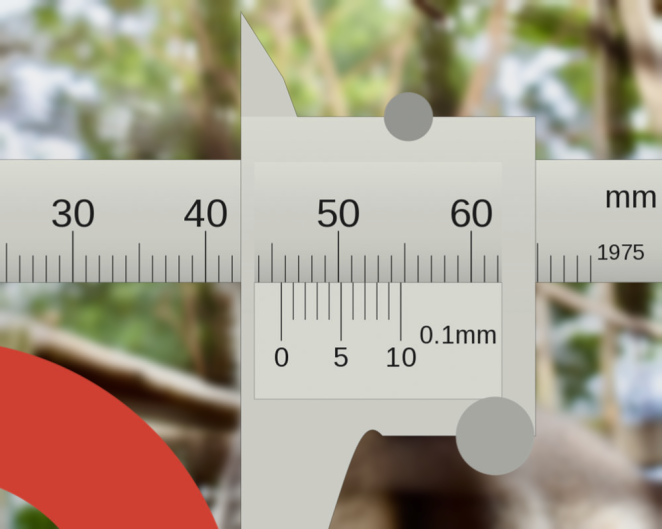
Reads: 45.7; mm
